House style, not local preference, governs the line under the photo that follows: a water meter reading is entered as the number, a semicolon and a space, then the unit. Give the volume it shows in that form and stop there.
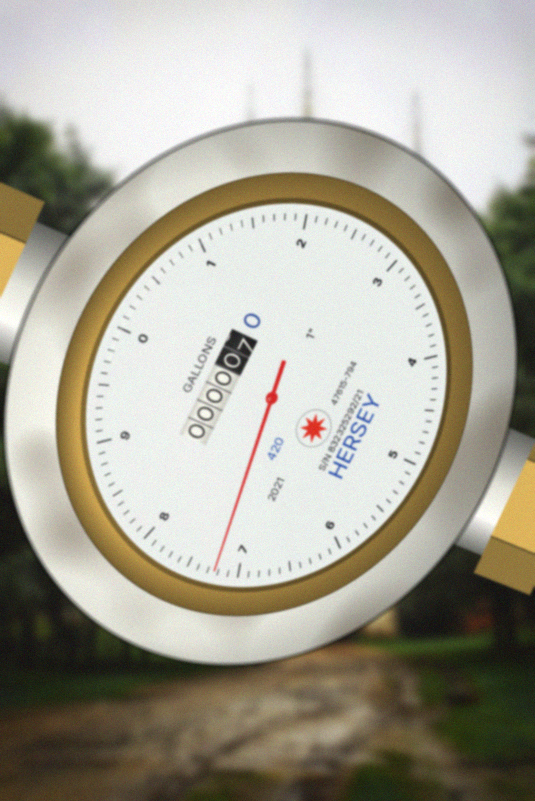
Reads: 67.2; gal
